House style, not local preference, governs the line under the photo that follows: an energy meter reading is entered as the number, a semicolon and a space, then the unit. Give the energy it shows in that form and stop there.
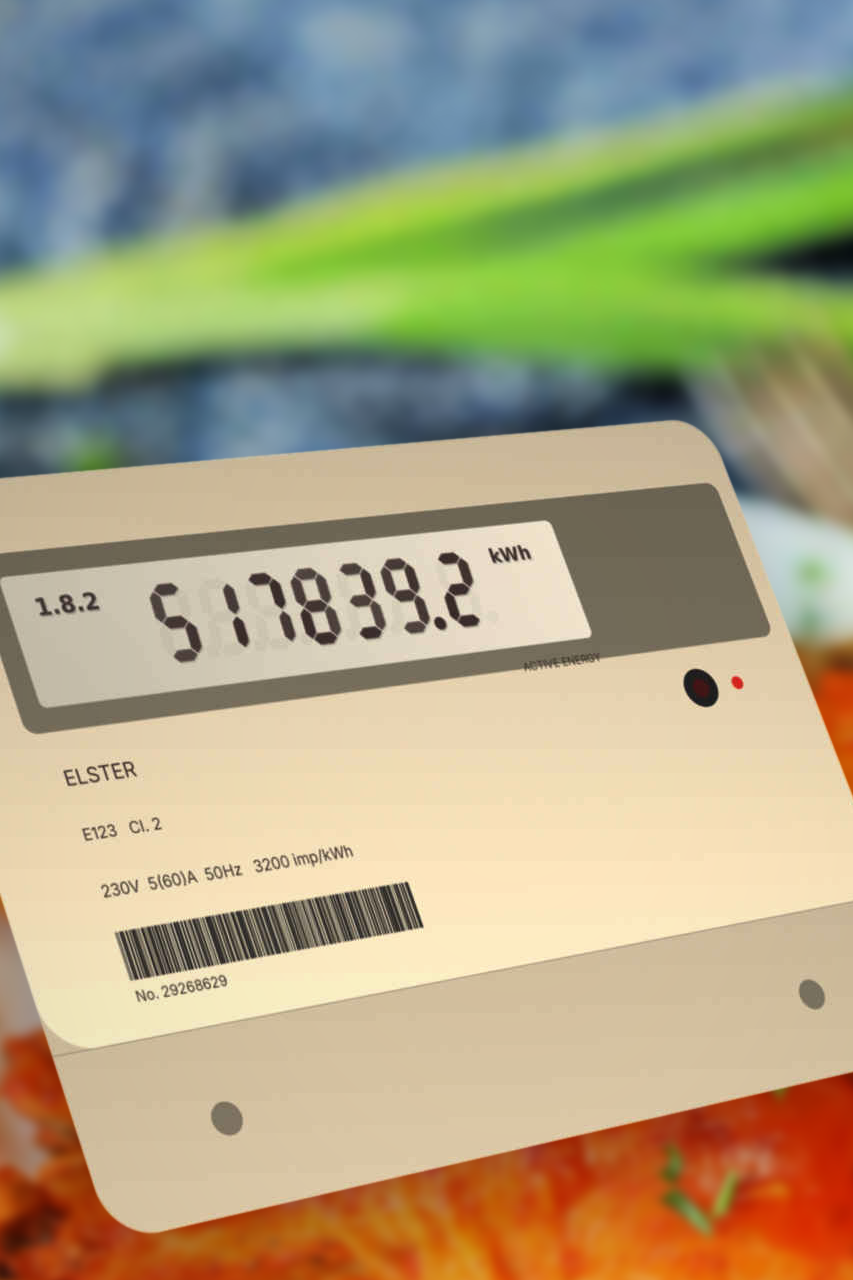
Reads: 517839.2; kWh
